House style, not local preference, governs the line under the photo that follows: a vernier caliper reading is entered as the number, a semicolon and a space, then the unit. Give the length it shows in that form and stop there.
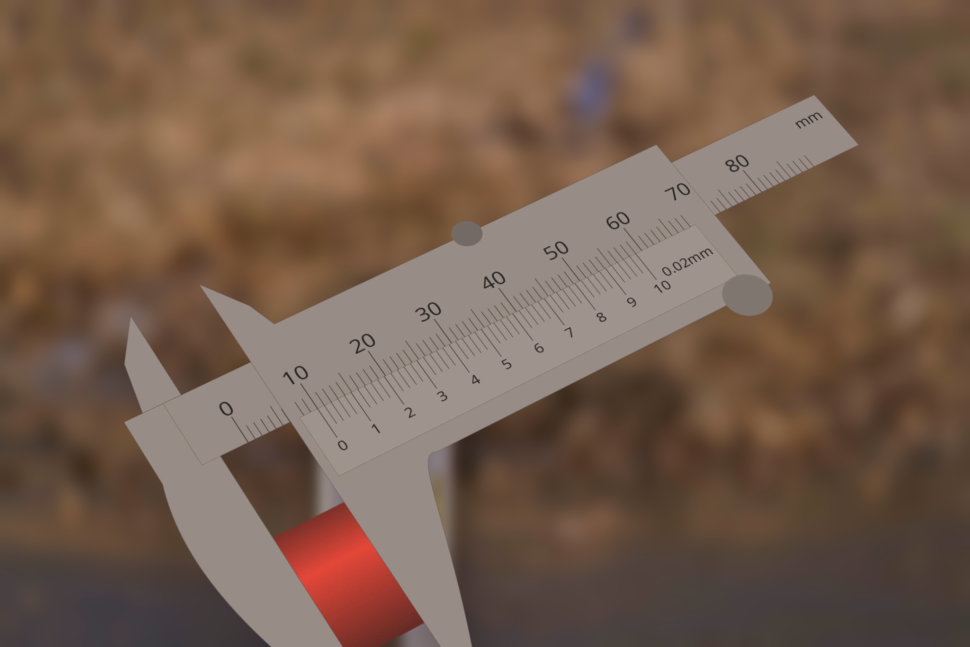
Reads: 10.0; mm
